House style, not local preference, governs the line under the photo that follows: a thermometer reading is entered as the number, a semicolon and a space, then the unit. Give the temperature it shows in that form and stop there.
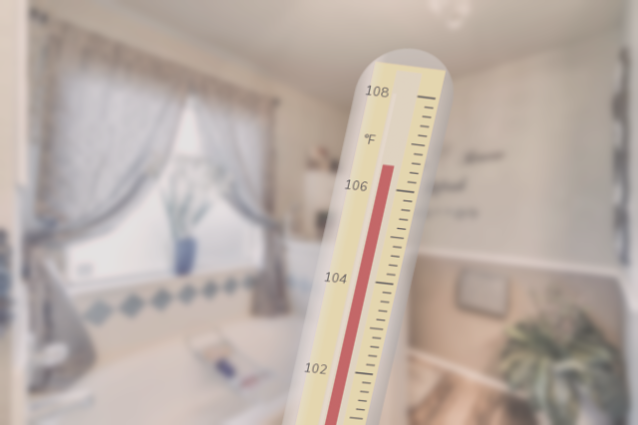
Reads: 106.5; °F
